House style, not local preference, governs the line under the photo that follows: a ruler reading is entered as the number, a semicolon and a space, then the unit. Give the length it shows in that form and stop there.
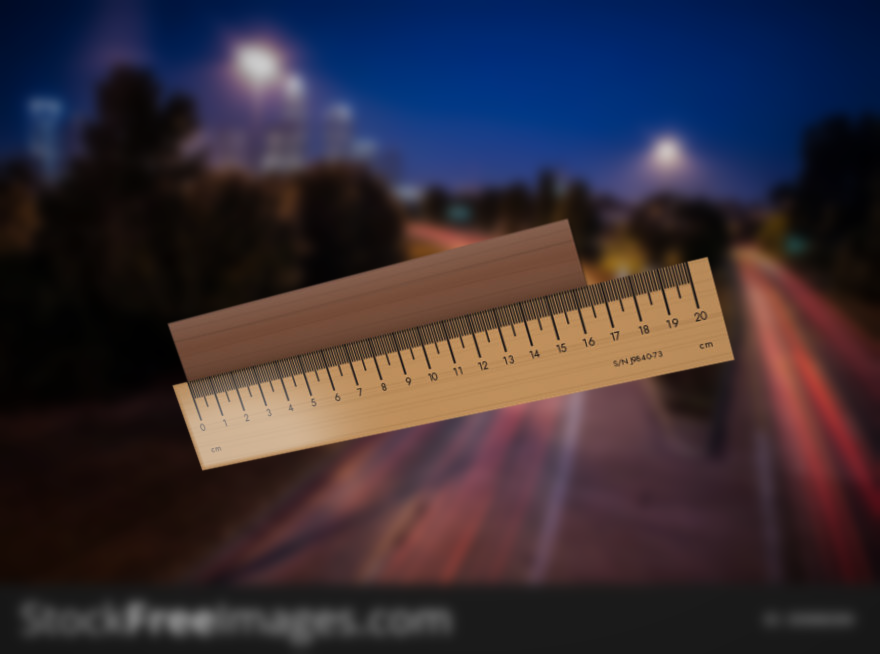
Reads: 16.5; cm
